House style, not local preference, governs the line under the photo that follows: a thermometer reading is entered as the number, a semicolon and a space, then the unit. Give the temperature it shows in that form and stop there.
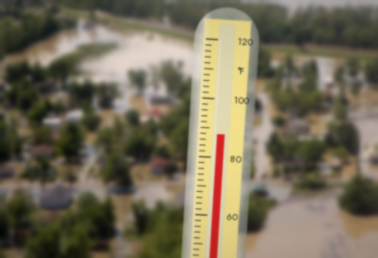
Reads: 88; °F
